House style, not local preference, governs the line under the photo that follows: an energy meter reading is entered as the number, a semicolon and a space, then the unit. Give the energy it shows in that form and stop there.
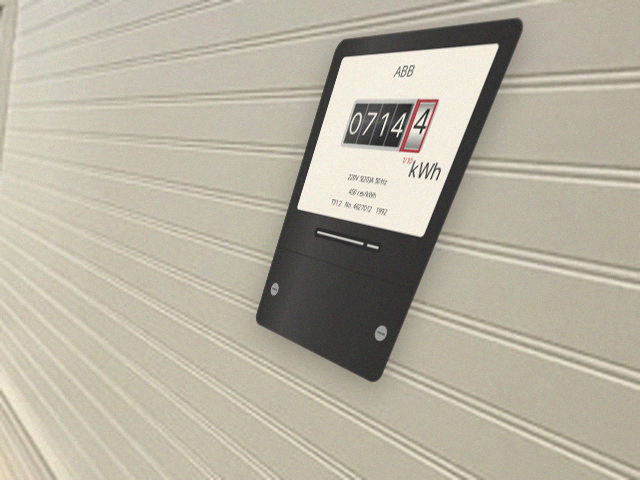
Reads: 714.4; kWh
